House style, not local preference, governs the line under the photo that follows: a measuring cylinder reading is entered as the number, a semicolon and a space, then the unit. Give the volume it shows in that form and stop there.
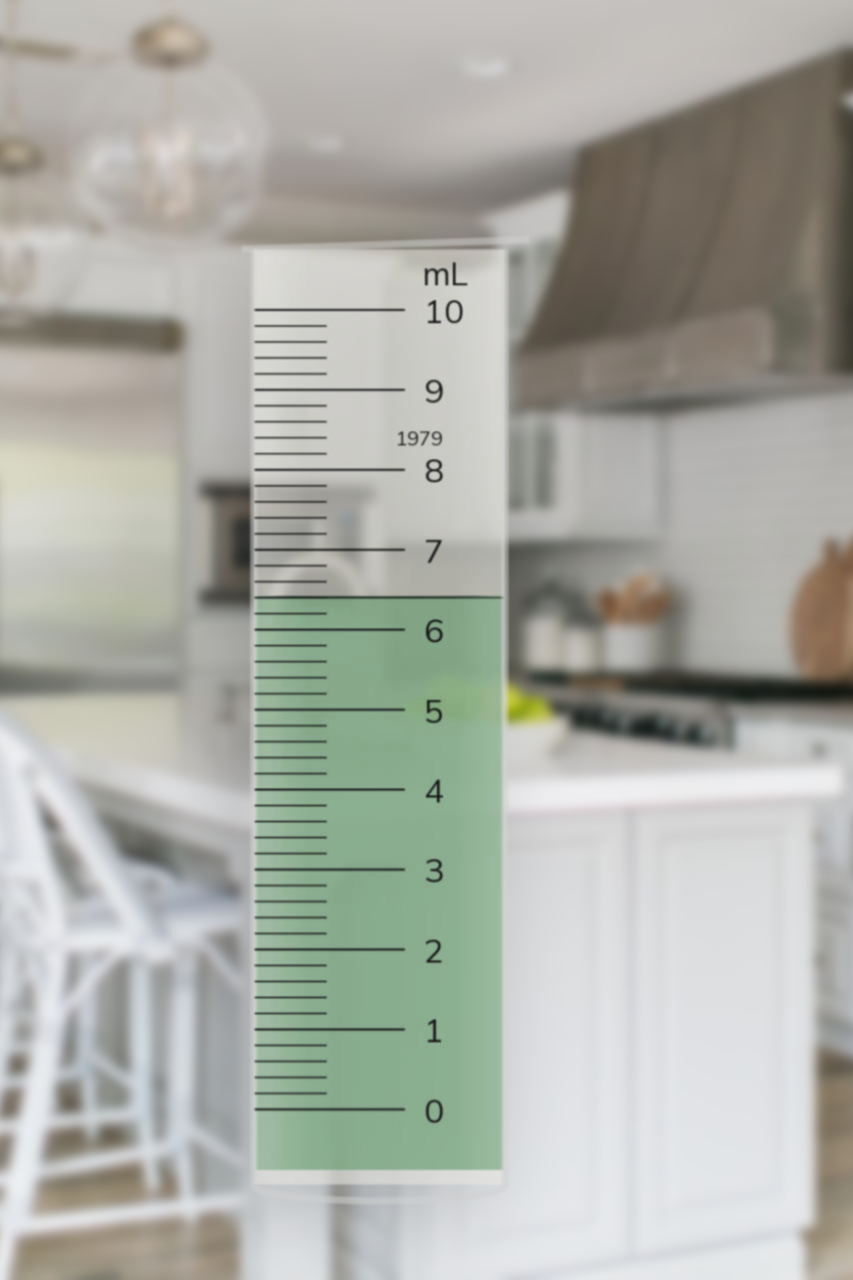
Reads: 6.4; mL
